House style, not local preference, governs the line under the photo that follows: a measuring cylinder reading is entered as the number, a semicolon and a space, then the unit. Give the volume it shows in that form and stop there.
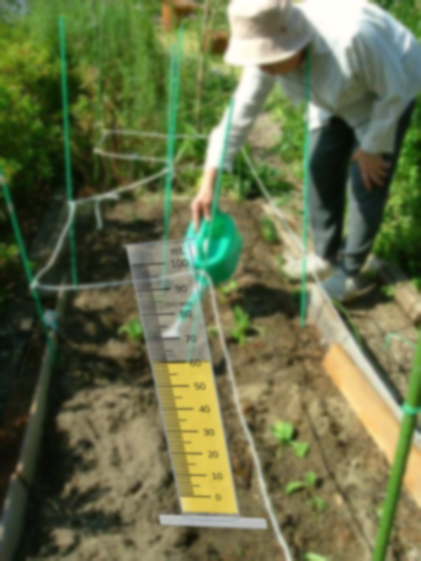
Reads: 60; mL
